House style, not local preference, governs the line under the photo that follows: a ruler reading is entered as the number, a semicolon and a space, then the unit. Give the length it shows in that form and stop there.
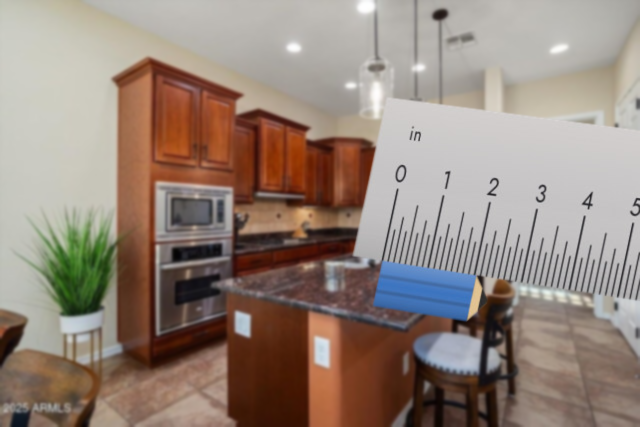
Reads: 2.375; in
